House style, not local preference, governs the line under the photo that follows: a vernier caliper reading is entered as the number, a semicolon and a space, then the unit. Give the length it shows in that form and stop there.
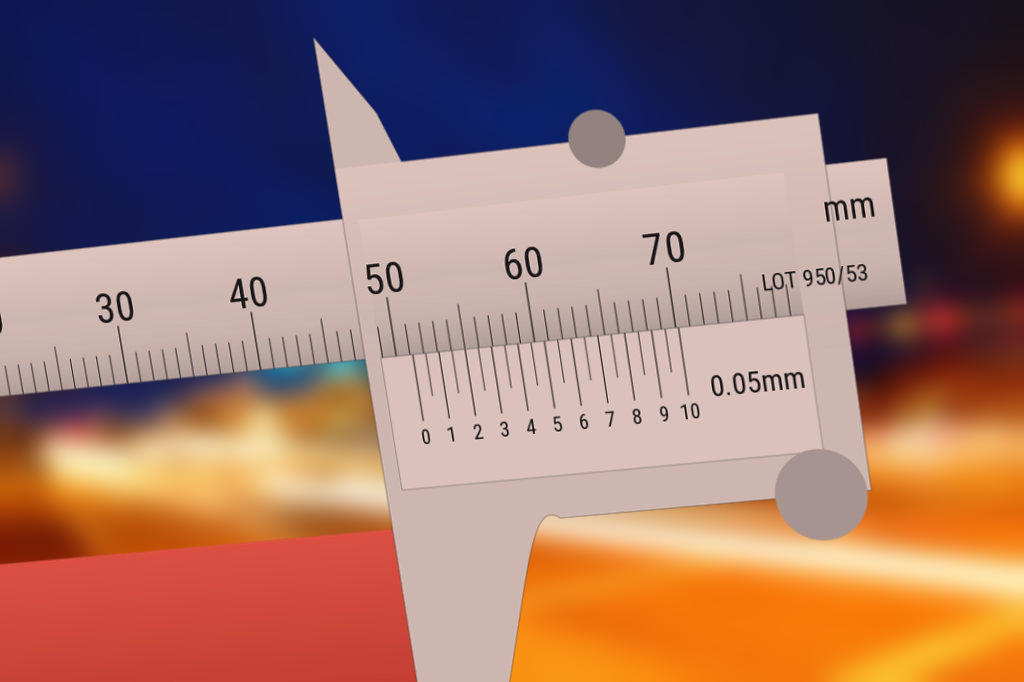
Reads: 51.2; mm
